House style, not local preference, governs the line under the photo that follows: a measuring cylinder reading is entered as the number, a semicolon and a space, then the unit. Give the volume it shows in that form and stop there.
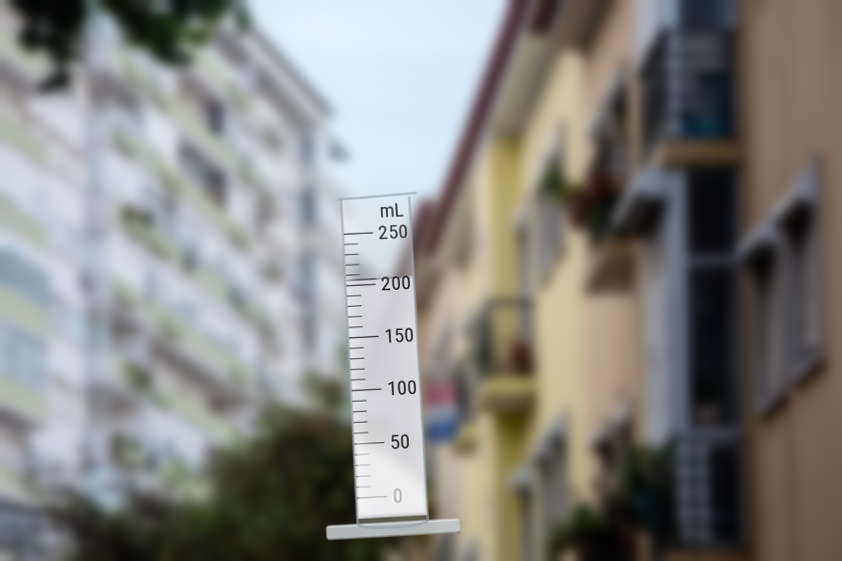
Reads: 205; mL
